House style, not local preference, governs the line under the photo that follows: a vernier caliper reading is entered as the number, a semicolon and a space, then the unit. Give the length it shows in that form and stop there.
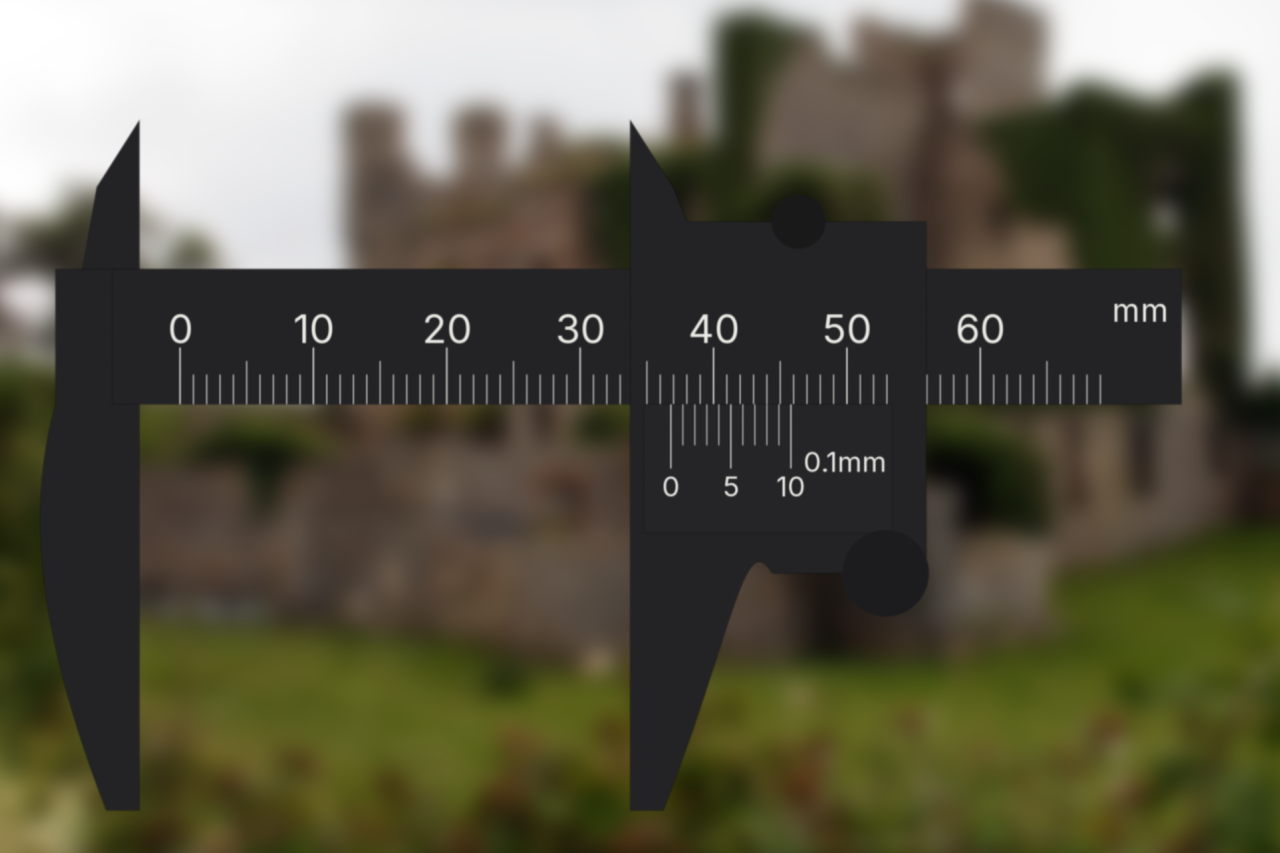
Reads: 36.8; mm
